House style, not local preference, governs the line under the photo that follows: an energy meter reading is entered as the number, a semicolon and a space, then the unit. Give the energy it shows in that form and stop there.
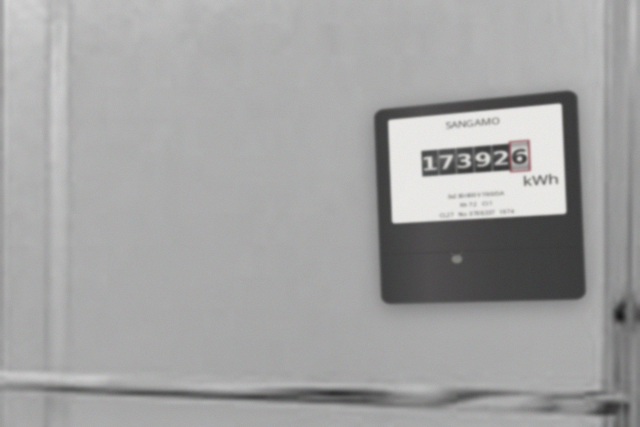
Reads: 17392.6; kWh
